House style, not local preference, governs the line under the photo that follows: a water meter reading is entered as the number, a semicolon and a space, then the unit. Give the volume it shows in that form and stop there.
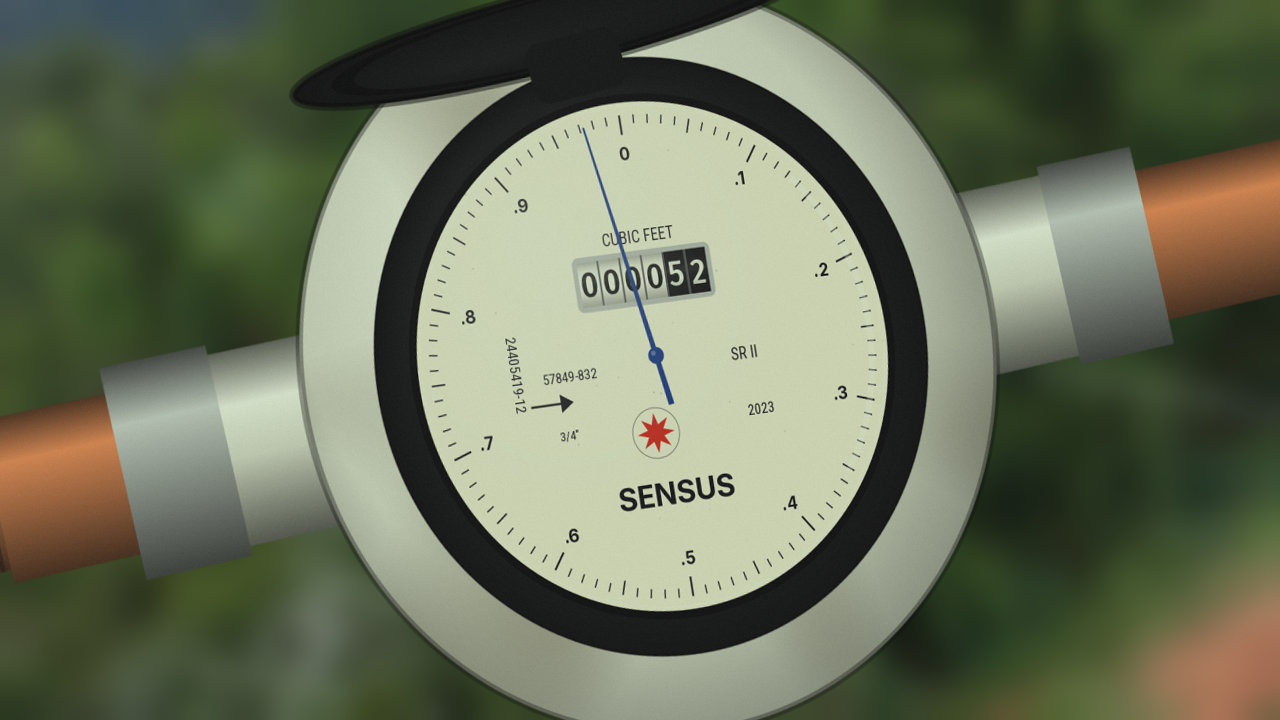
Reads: 51.97; ft³
